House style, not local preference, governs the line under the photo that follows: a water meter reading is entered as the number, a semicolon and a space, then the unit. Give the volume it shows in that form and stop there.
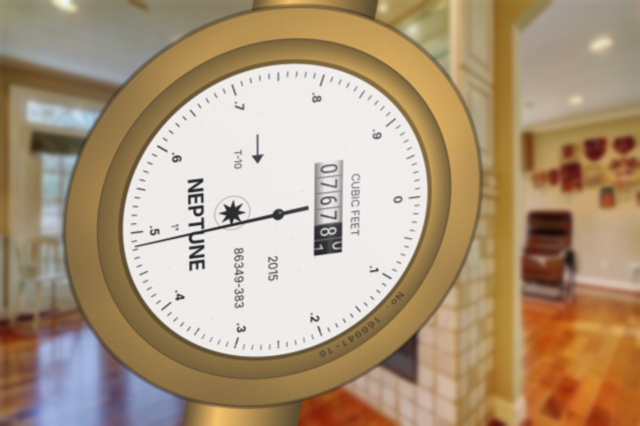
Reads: 76780.48; ft³
